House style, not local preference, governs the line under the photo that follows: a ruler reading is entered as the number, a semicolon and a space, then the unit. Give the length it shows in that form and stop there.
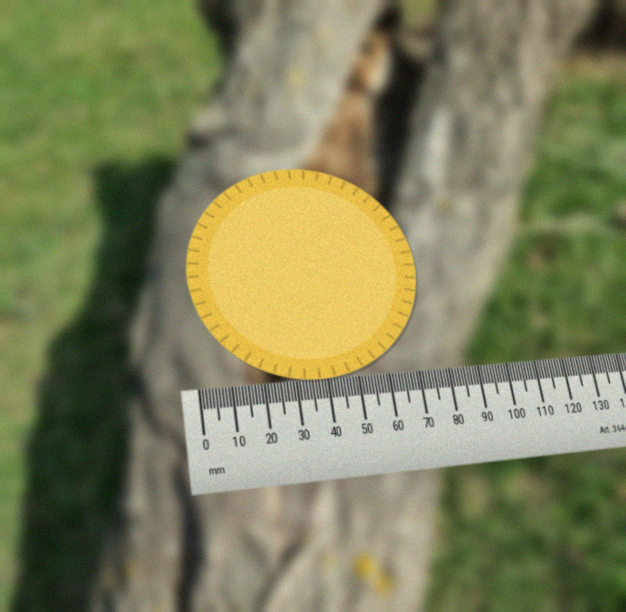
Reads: 75; mm
